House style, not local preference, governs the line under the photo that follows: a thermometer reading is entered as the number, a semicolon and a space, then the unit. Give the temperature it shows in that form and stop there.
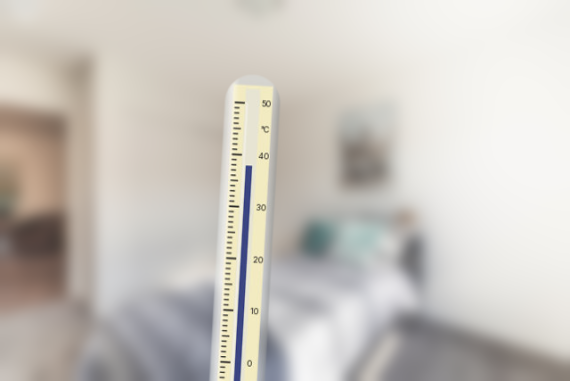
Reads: 38; °C
